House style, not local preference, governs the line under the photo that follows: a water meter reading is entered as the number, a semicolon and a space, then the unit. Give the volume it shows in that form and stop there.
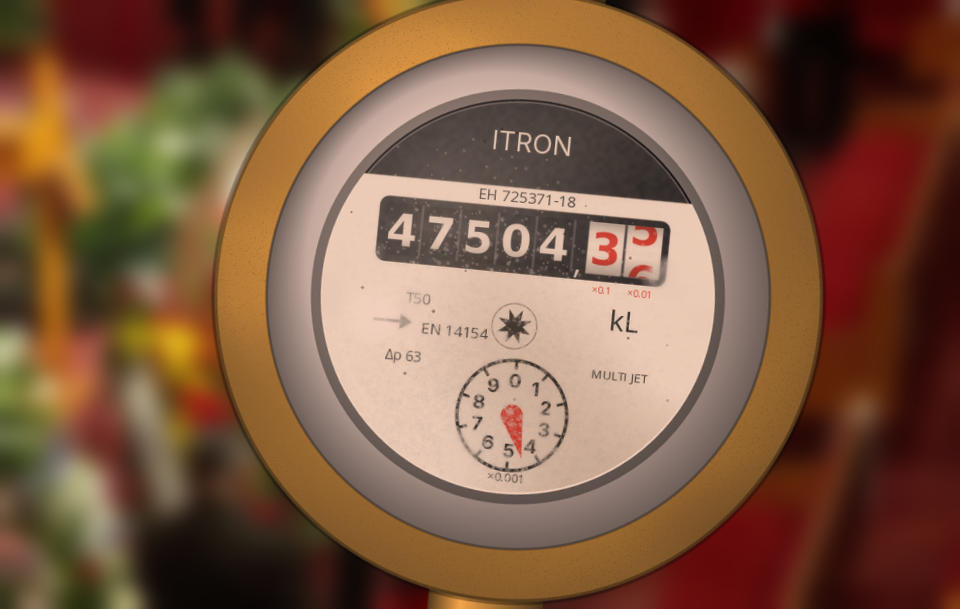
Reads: 47504.354; kL
